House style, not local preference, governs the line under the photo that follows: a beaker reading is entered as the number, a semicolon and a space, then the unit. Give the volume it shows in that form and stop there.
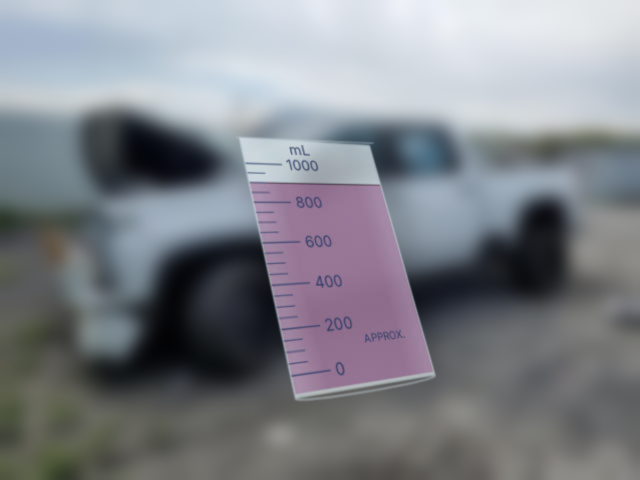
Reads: 900; mL
